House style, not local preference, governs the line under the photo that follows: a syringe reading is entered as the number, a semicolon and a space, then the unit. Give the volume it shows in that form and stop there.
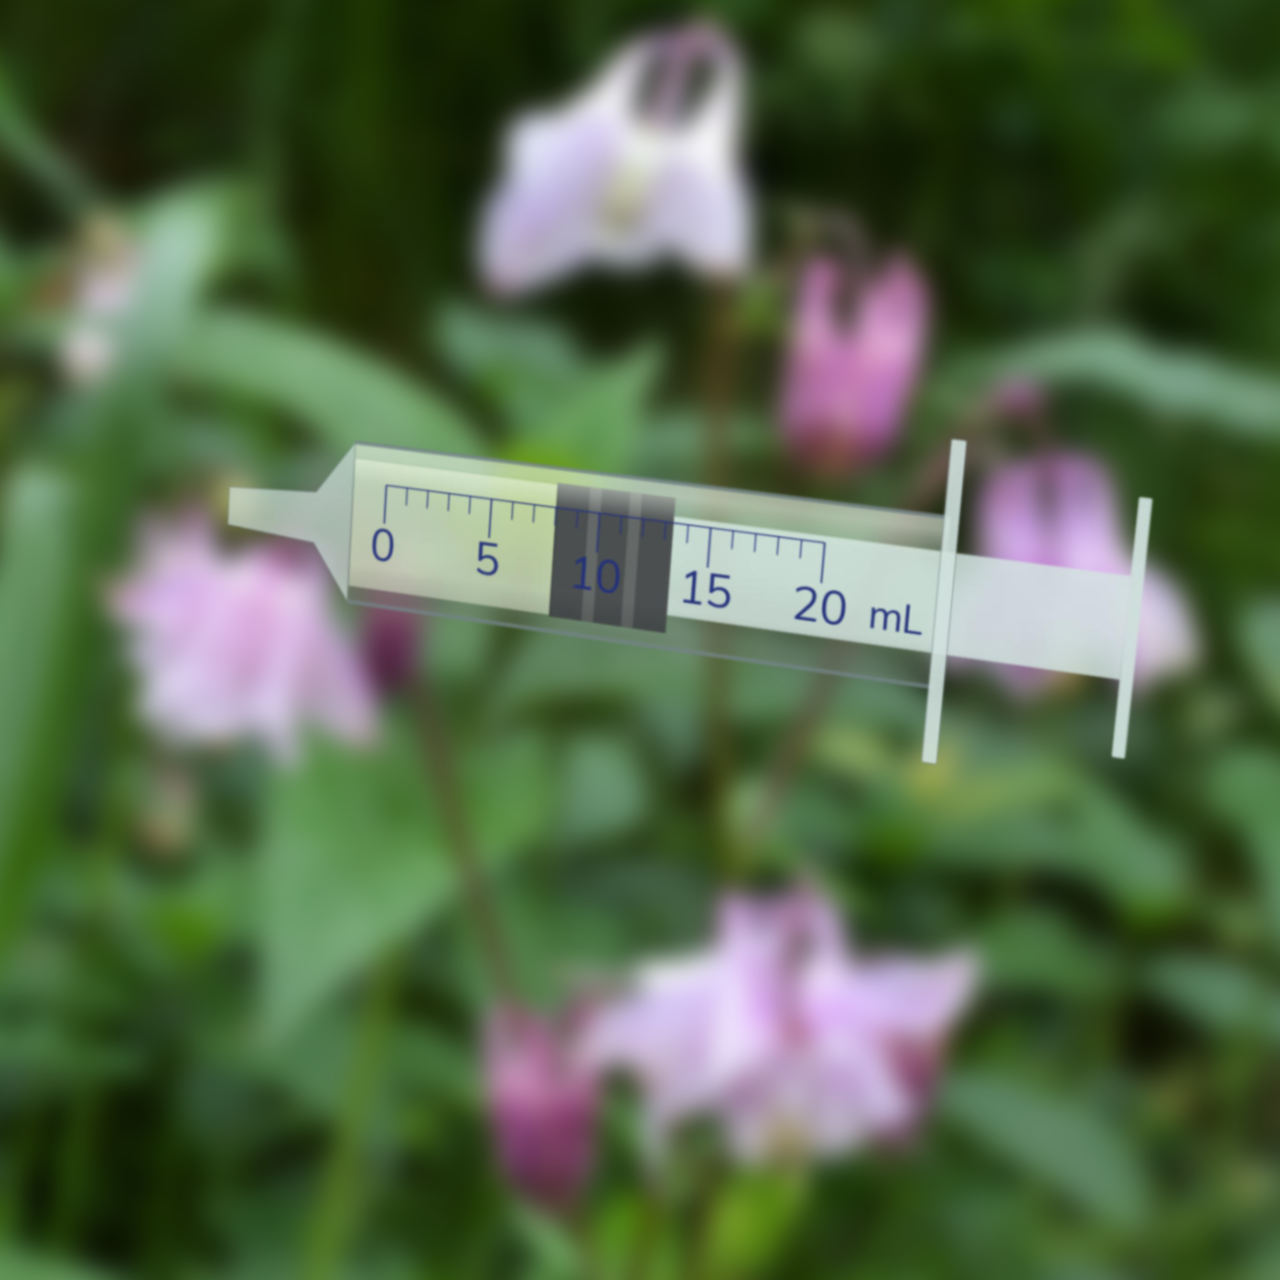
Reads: 8; mL
